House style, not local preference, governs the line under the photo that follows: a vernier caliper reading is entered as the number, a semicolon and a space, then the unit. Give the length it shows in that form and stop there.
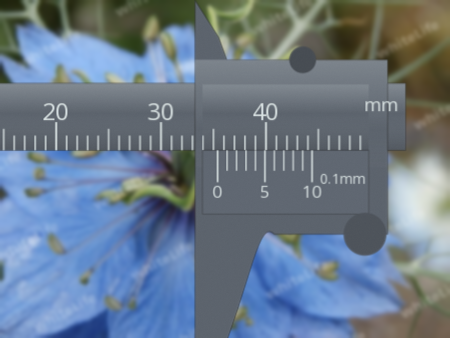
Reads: 35.4; mm
